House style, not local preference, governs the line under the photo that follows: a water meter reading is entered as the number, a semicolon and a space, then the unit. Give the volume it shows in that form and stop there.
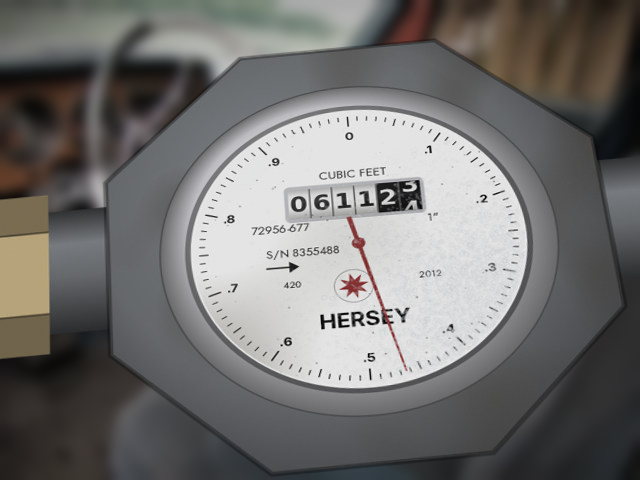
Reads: 61123.46; ft³
